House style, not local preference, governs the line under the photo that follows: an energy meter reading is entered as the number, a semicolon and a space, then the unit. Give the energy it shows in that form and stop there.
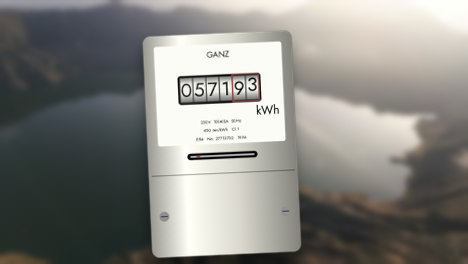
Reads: 571.93; kWh
